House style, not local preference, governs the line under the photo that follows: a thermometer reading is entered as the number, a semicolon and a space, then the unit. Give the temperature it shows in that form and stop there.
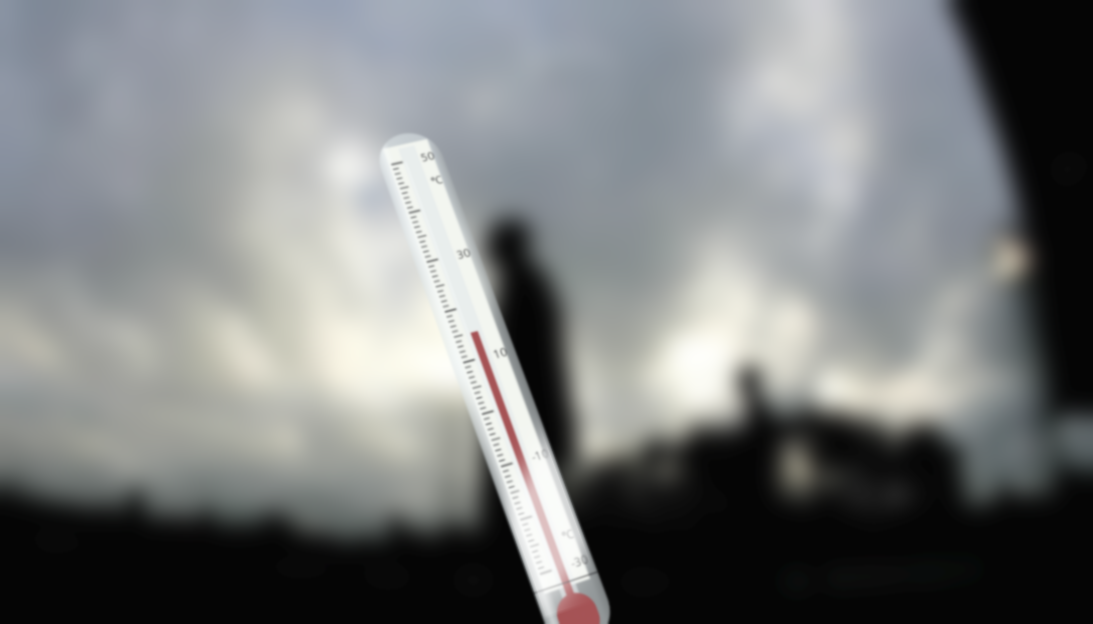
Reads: 15; °C
